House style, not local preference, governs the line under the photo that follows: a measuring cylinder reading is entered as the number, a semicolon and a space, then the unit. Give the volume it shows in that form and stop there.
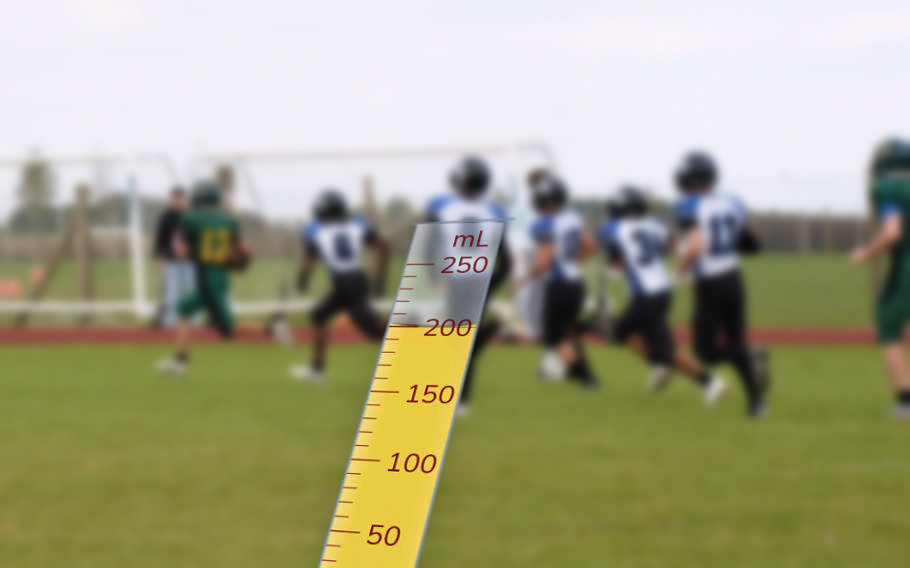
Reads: 200; mL
